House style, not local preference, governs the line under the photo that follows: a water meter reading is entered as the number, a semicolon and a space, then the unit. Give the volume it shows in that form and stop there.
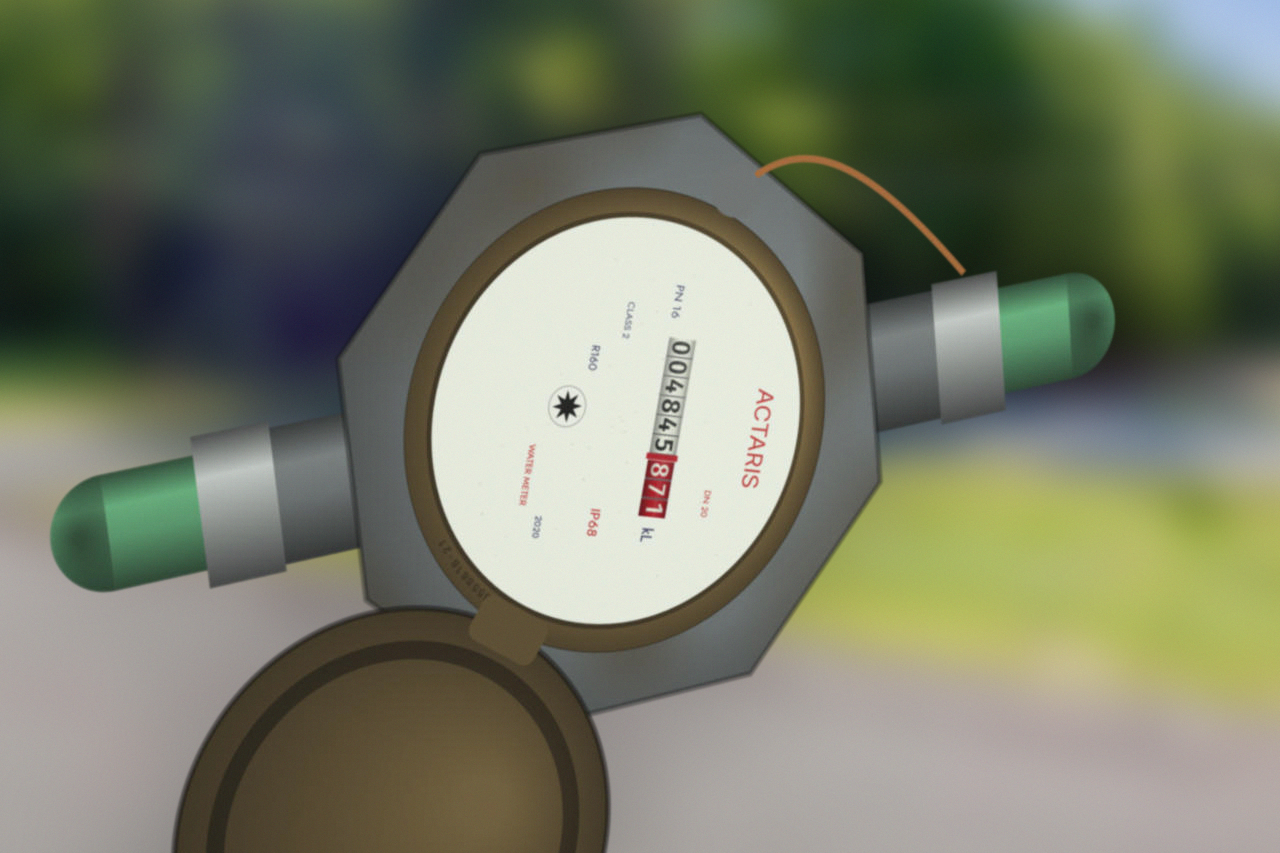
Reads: 4845.871; kL
